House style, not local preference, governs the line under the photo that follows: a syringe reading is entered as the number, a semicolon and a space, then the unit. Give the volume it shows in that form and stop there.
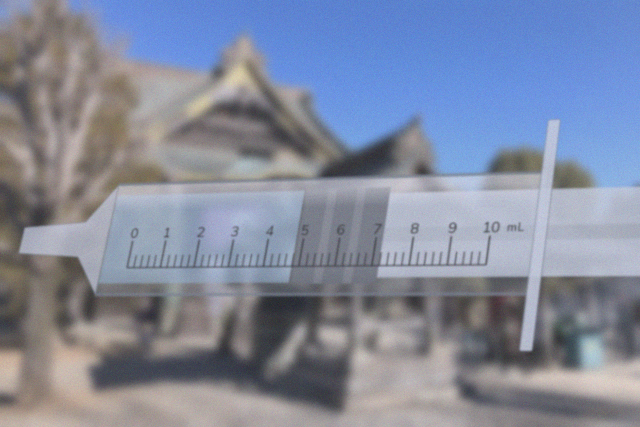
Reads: 4.8; mL
